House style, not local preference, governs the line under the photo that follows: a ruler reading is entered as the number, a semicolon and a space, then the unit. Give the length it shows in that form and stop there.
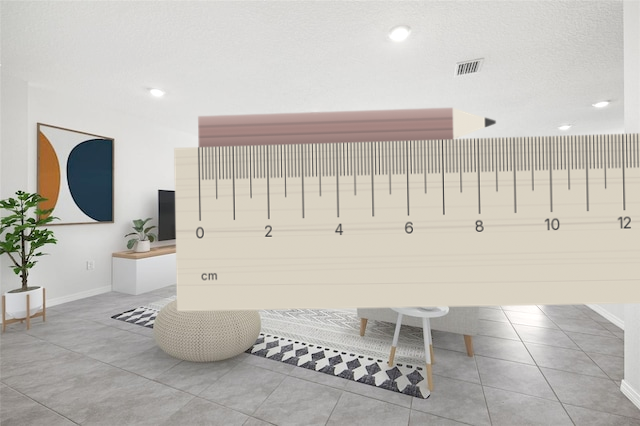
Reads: 8.5; cm
